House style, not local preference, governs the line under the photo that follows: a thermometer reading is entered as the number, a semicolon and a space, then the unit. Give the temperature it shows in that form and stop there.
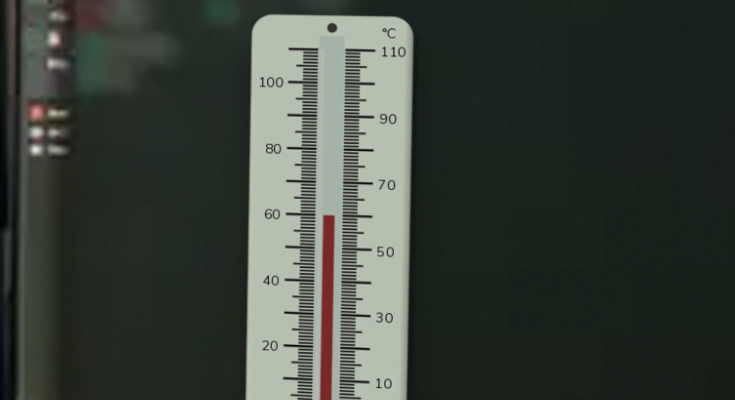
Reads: 60; °C
